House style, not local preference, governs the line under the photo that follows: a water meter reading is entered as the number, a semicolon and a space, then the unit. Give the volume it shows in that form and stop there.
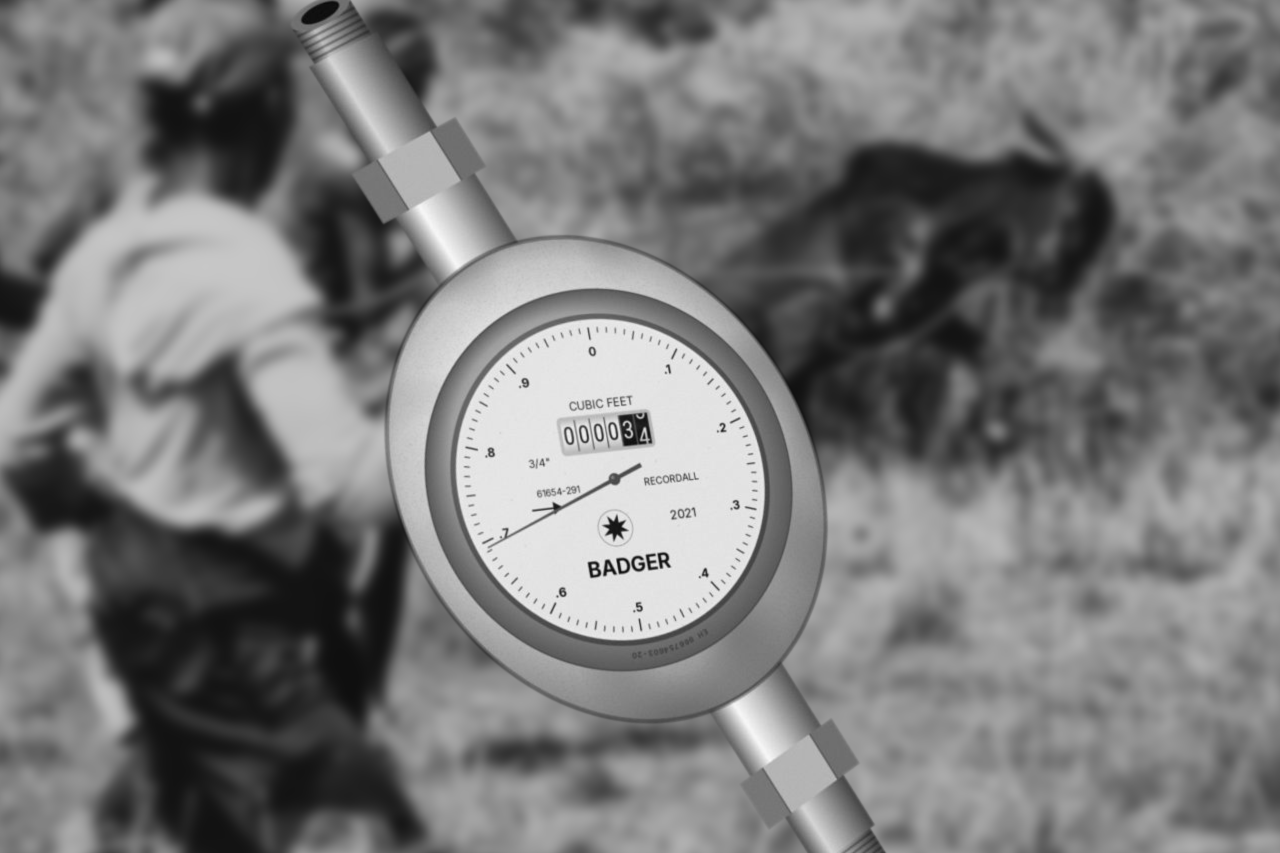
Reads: 33.69; ft³
